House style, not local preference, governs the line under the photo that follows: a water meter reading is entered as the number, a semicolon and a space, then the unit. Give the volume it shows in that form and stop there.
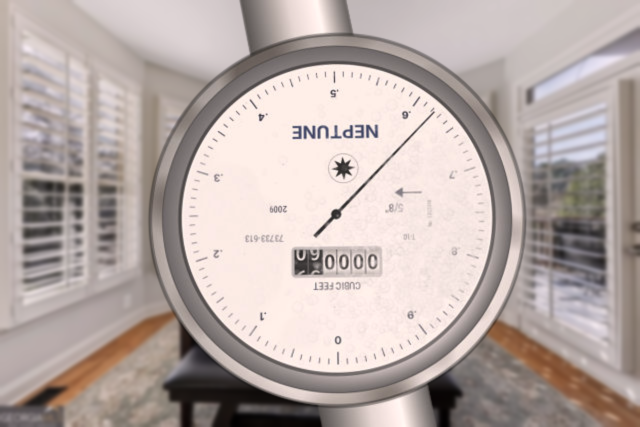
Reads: 59.62; ft³
